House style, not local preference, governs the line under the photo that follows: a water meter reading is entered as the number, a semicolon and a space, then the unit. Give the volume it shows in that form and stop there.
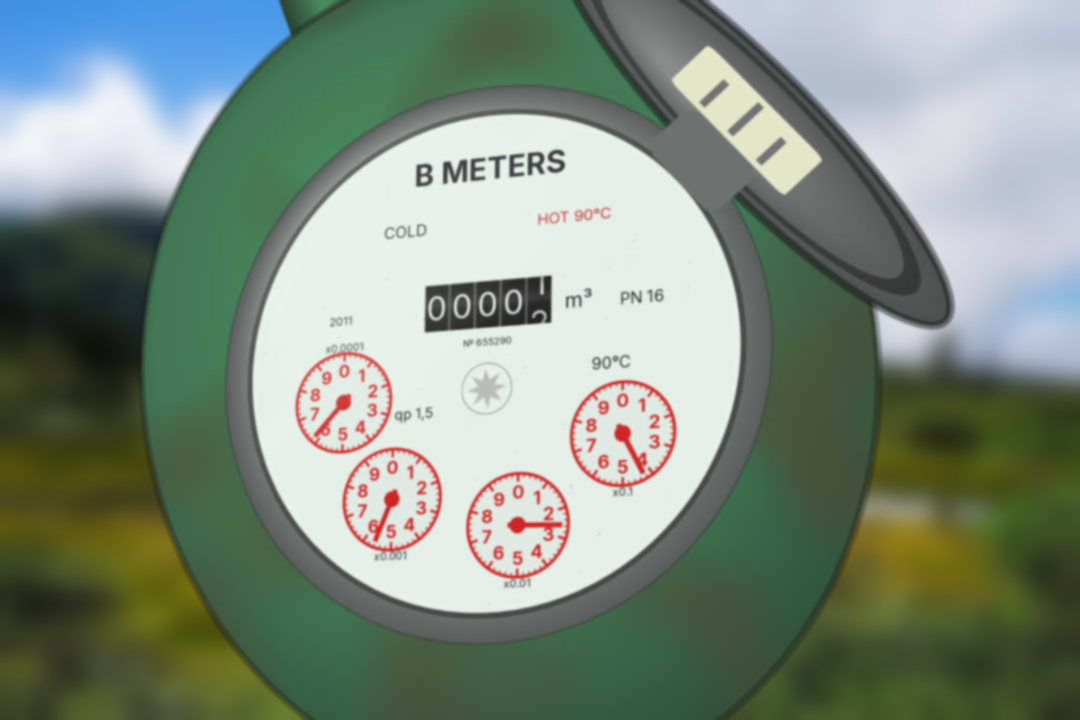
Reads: 1.4256; m³
